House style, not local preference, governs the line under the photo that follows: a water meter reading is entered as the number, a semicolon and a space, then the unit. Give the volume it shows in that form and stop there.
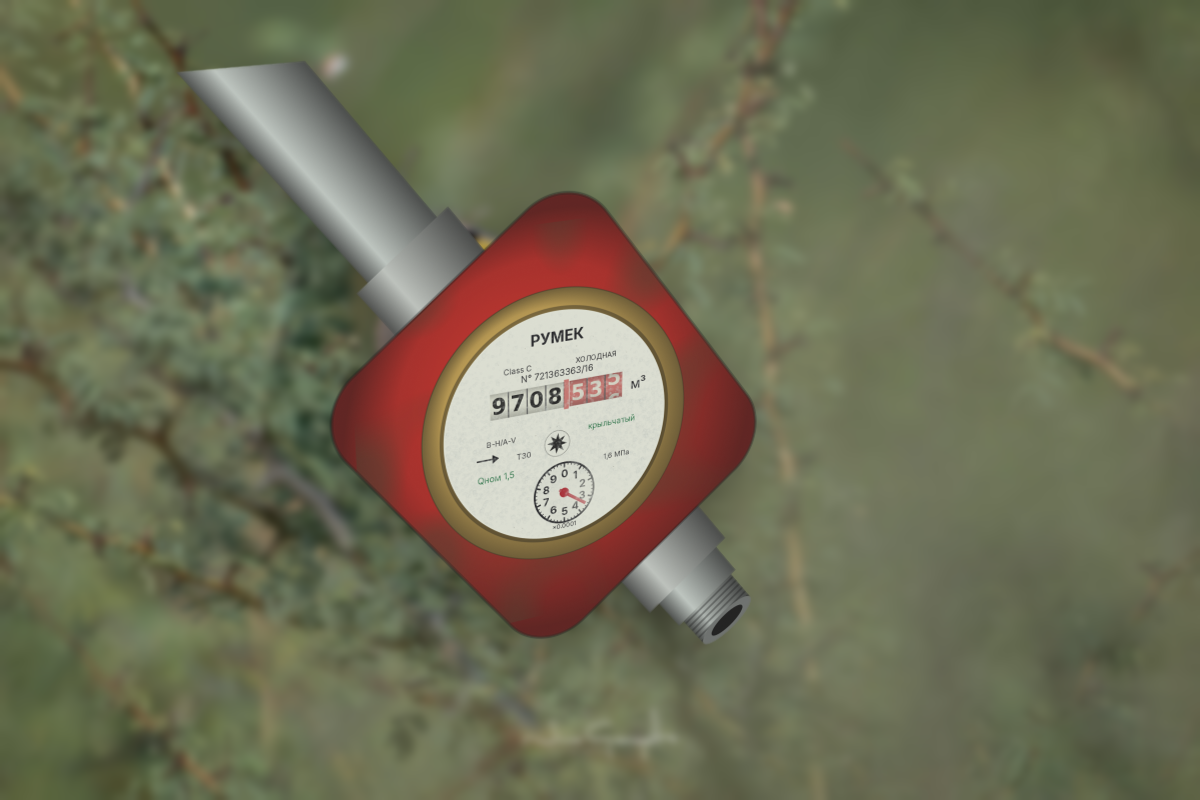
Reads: 9708.5353; m³
